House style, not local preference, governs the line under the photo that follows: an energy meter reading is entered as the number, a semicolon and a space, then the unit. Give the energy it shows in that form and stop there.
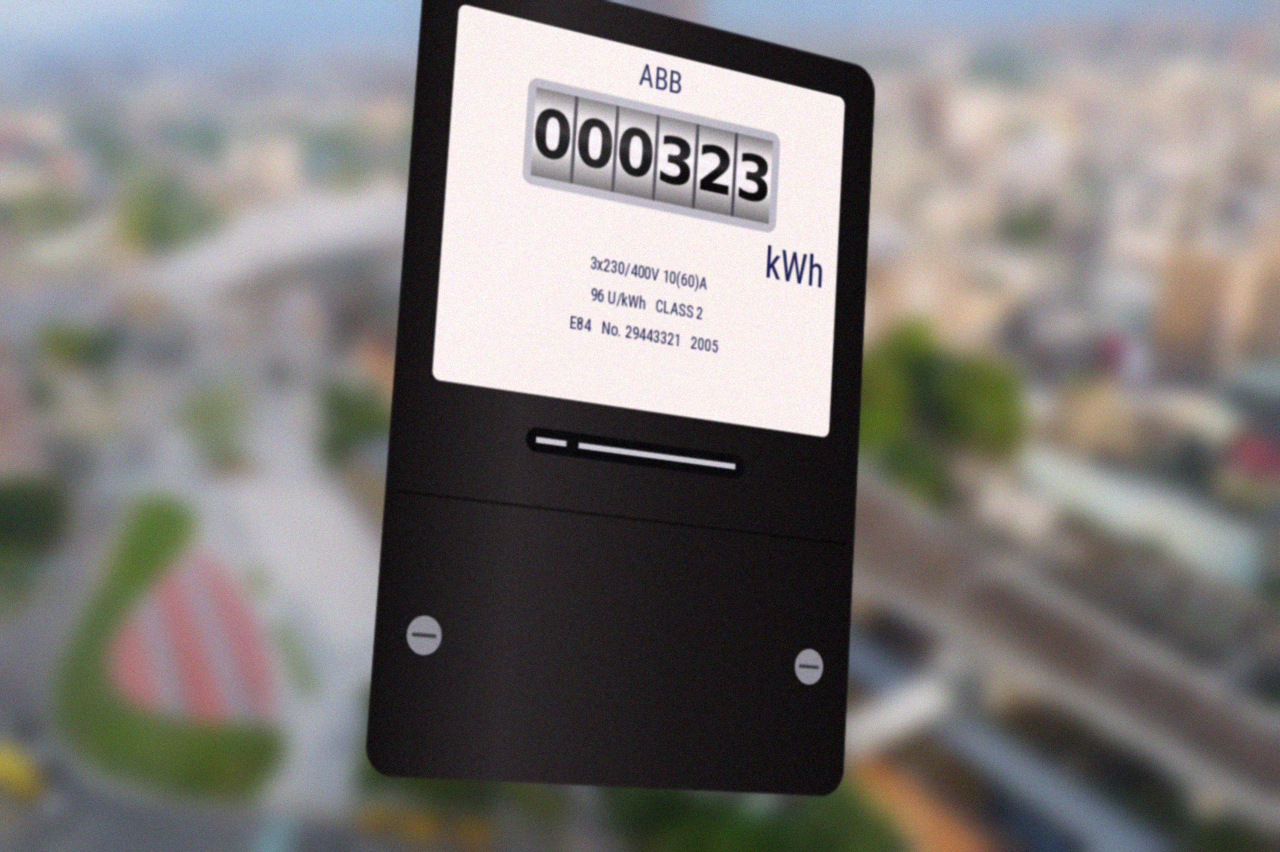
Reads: 323; kWh
